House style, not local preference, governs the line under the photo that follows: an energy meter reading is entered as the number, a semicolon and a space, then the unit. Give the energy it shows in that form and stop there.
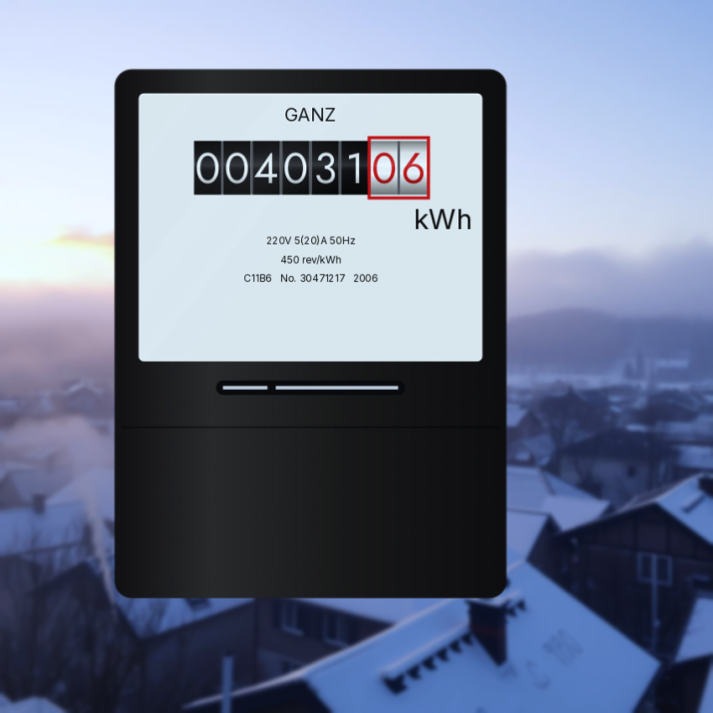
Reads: 4031.06; kWh
